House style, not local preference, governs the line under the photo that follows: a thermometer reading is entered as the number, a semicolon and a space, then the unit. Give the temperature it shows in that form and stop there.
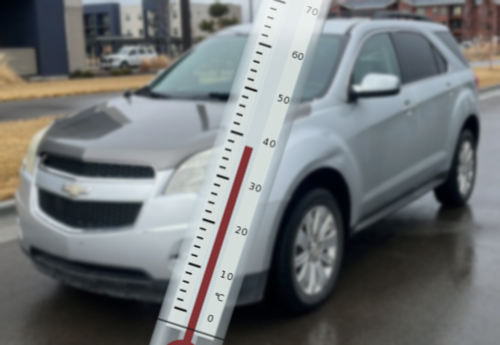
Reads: 38; °C
